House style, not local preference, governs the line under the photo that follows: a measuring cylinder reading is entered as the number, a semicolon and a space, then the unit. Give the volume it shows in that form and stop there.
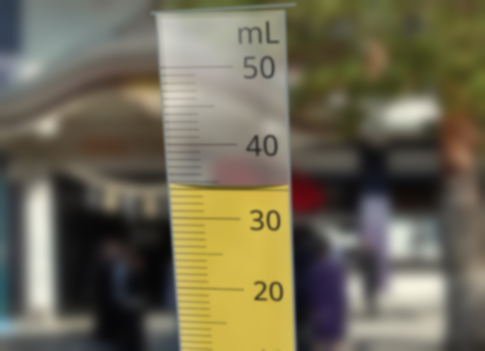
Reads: 34; mL
